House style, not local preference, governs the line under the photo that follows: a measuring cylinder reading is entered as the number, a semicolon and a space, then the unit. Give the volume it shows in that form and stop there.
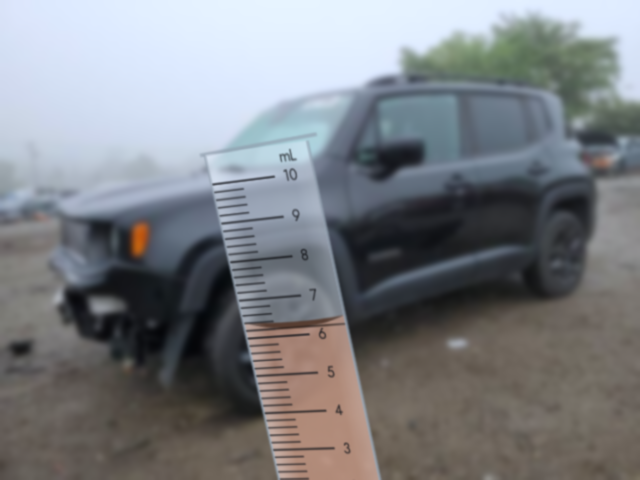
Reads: 6.2; mL
